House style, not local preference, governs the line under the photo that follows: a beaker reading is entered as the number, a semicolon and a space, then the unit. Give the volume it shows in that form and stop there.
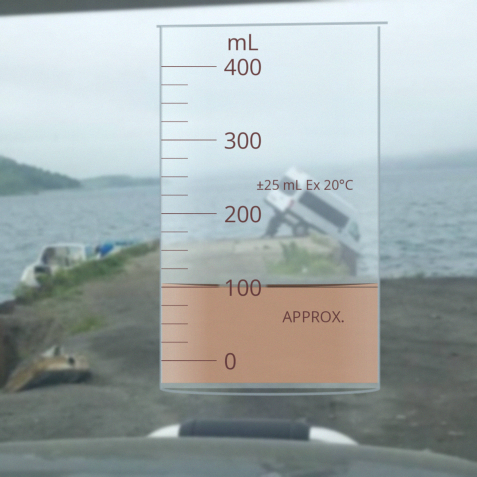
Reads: 100; mL
